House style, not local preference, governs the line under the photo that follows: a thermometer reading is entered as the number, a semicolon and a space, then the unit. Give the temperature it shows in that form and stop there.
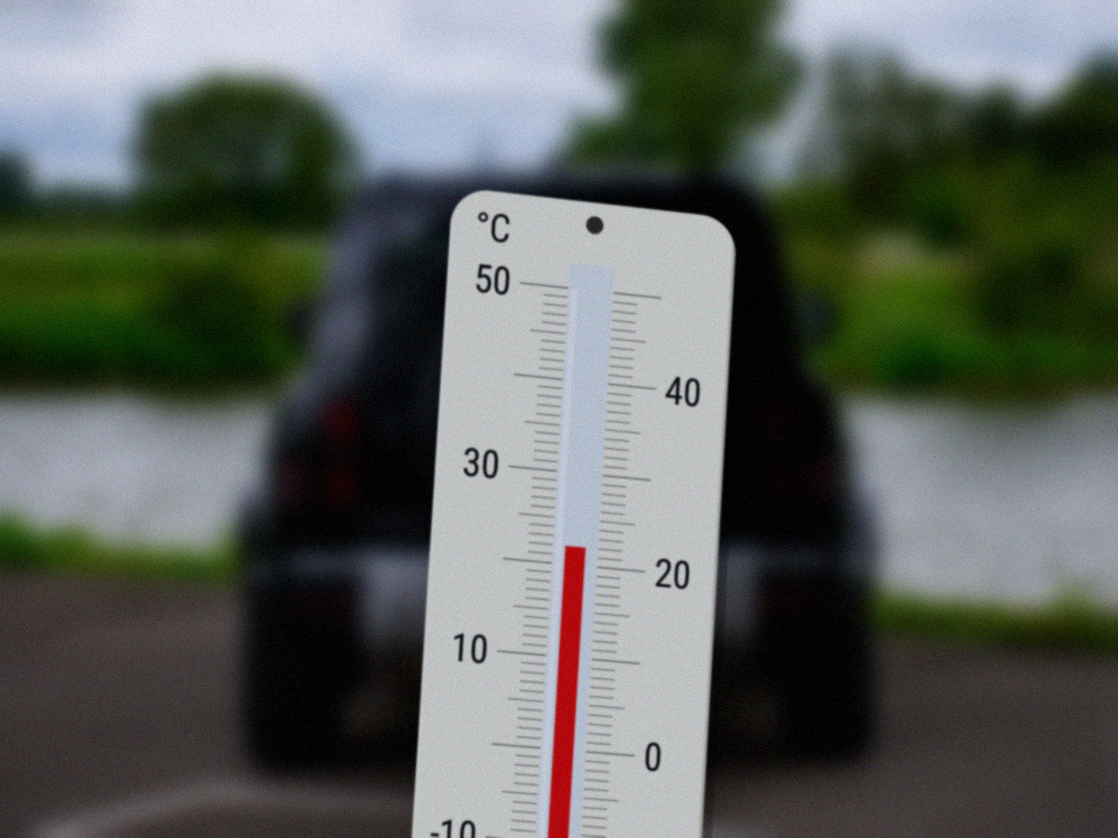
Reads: 22; °C
